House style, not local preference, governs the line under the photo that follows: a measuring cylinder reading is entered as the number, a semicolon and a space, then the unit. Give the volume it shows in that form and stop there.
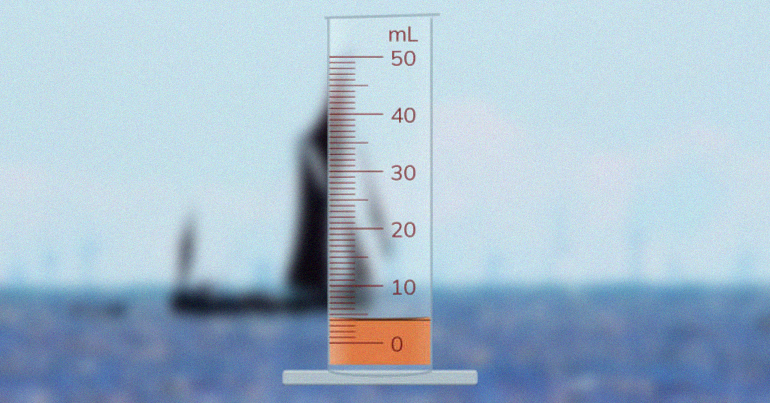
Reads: 4; mL
